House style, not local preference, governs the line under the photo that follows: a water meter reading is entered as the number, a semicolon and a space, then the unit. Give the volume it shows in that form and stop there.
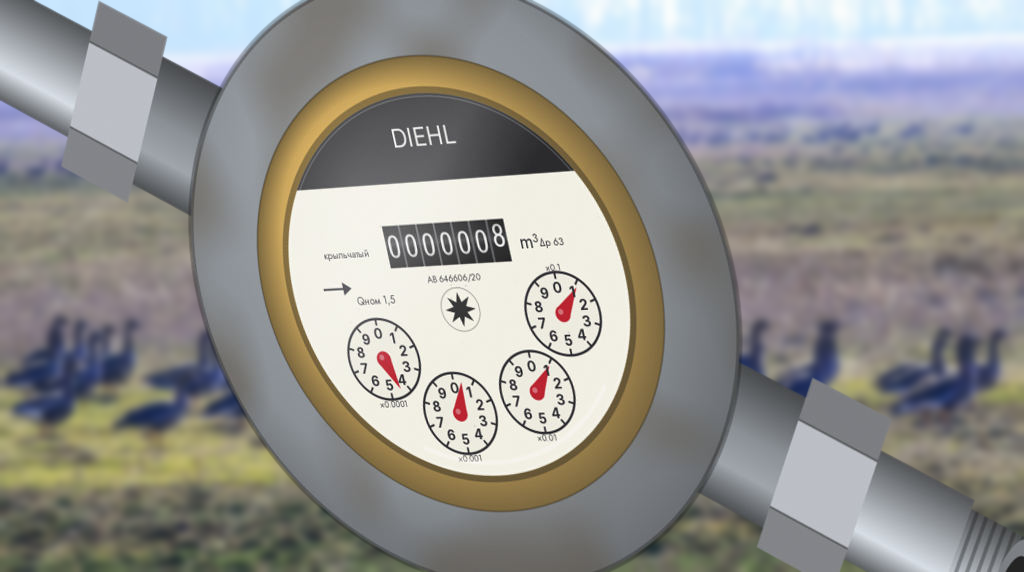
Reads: 8.1104; m³
